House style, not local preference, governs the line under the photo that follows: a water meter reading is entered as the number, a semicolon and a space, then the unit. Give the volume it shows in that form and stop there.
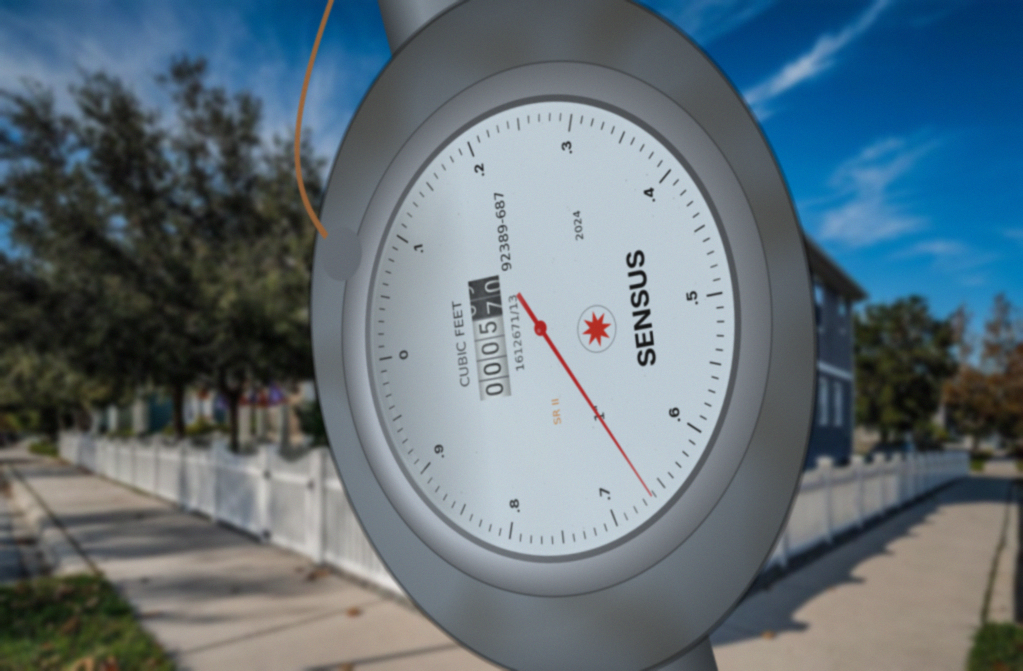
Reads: 569.66; ft³
